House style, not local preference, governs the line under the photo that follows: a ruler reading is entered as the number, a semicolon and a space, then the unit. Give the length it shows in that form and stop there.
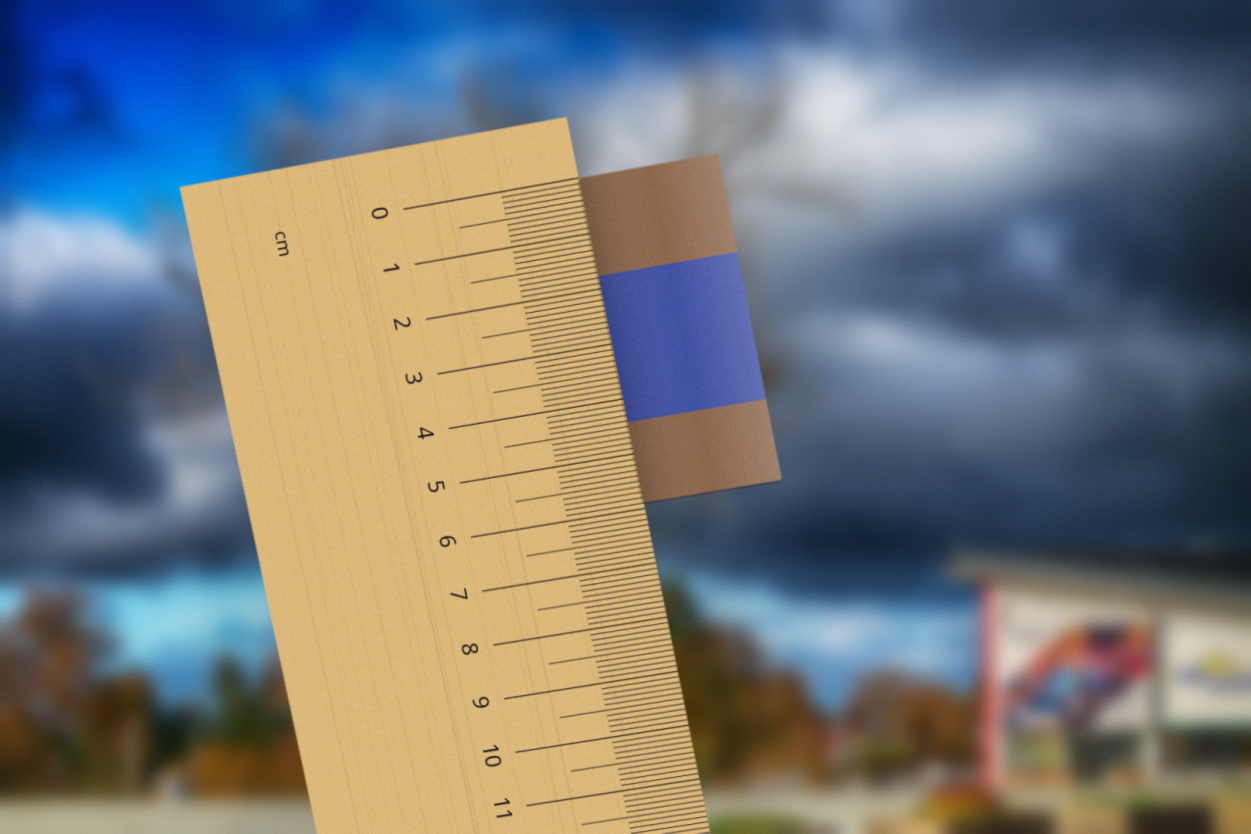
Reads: 5.9; cm
